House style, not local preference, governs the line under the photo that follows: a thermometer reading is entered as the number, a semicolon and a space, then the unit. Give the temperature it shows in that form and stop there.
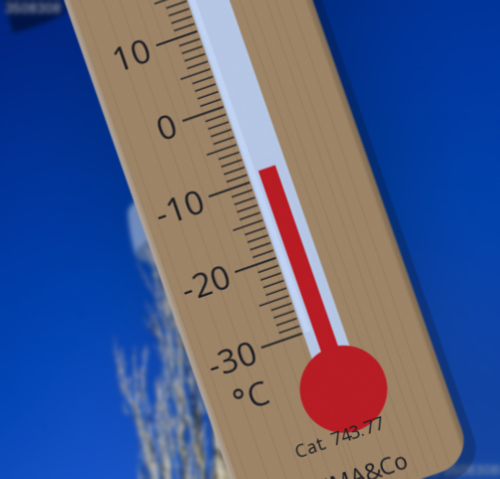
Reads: -9; °C
